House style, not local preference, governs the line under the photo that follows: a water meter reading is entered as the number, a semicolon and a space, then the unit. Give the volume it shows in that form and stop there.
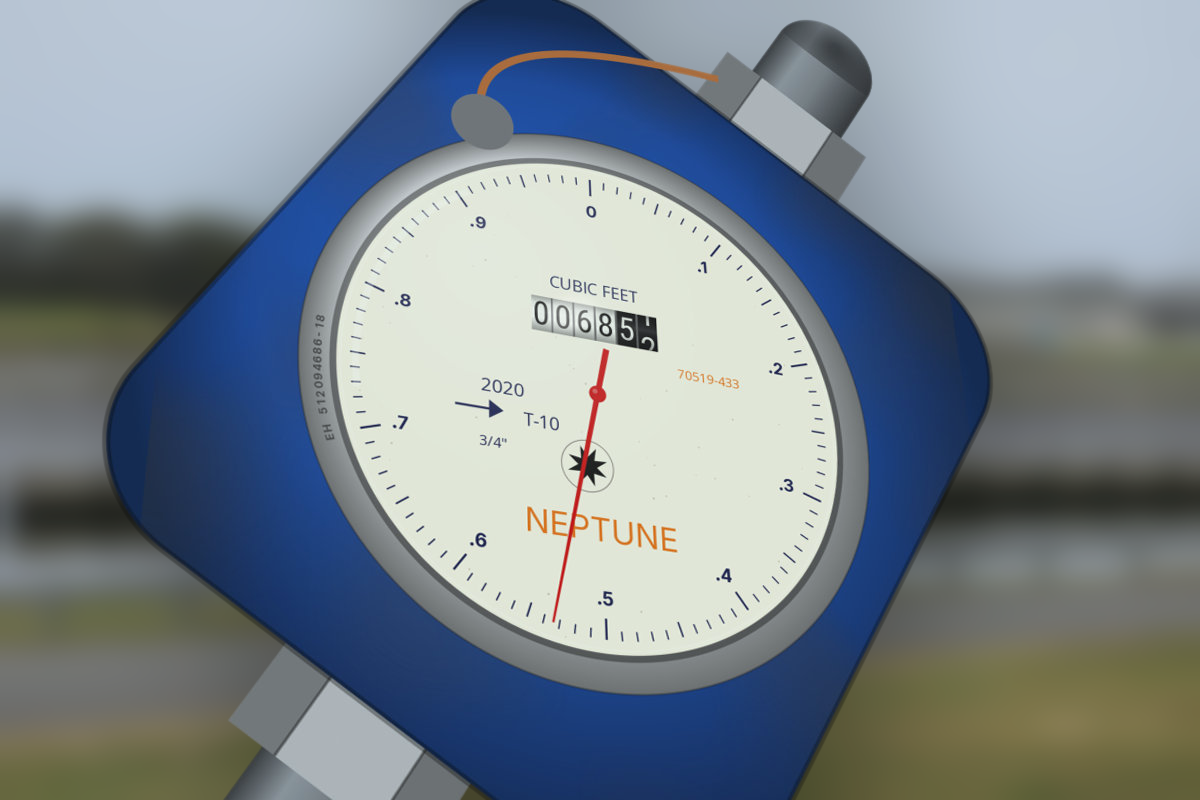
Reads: 6851.53; ft³
